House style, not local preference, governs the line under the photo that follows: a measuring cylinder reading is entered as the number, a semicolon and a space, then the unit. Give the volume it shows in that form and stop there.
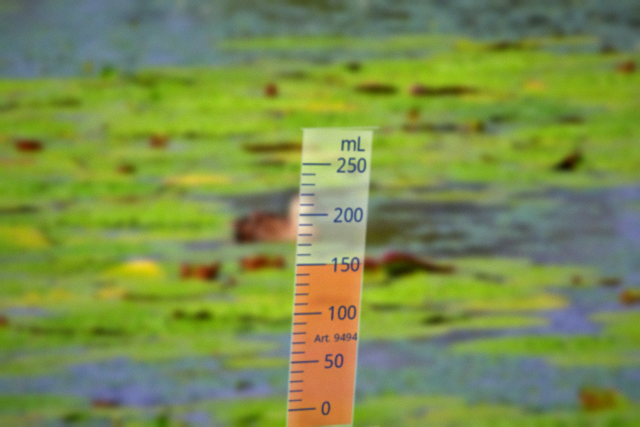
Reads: 150; mL
